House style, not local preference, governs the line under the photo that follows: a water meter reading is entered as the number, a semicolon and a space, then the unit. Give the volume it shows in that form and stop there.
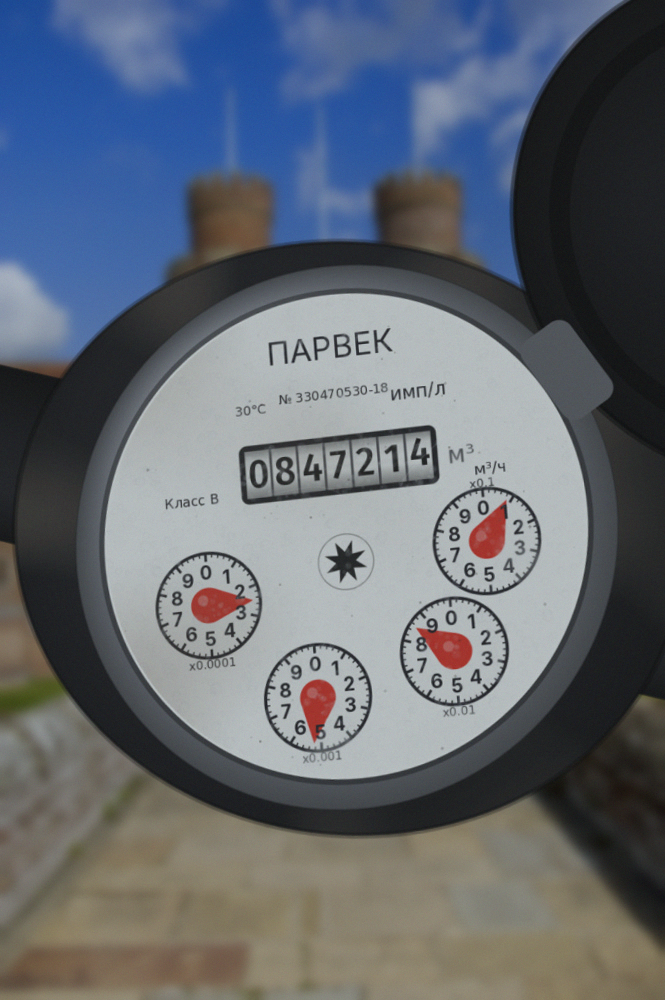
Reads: 847214.0852; m³
